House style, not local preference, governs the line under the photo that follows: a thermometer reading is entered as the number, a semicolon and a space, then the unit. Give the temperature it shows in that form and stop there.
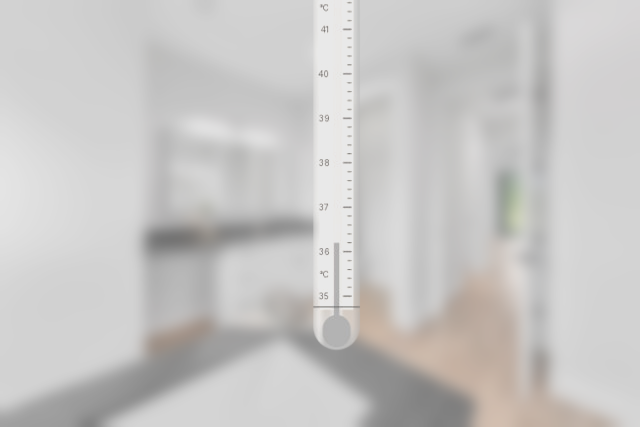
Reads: 36.2; °C
